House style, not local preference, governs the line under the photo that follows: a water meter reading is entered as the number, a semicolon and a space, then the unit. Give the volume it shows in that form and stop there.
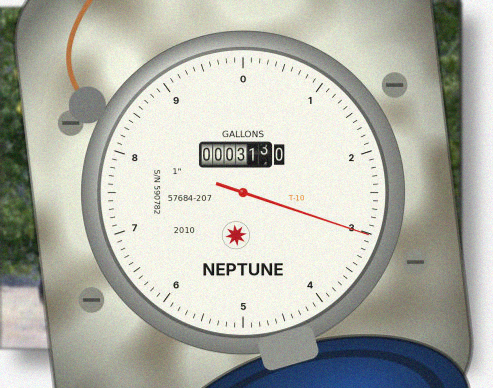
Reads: 3133.0; gal
